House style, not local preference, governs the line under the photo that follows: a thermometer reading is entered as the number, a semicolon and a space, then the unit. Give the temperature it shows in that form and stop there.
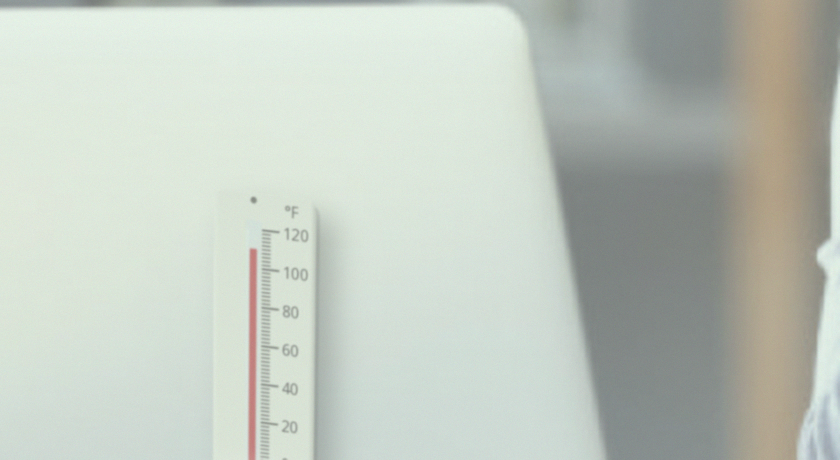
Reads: 110; °F
